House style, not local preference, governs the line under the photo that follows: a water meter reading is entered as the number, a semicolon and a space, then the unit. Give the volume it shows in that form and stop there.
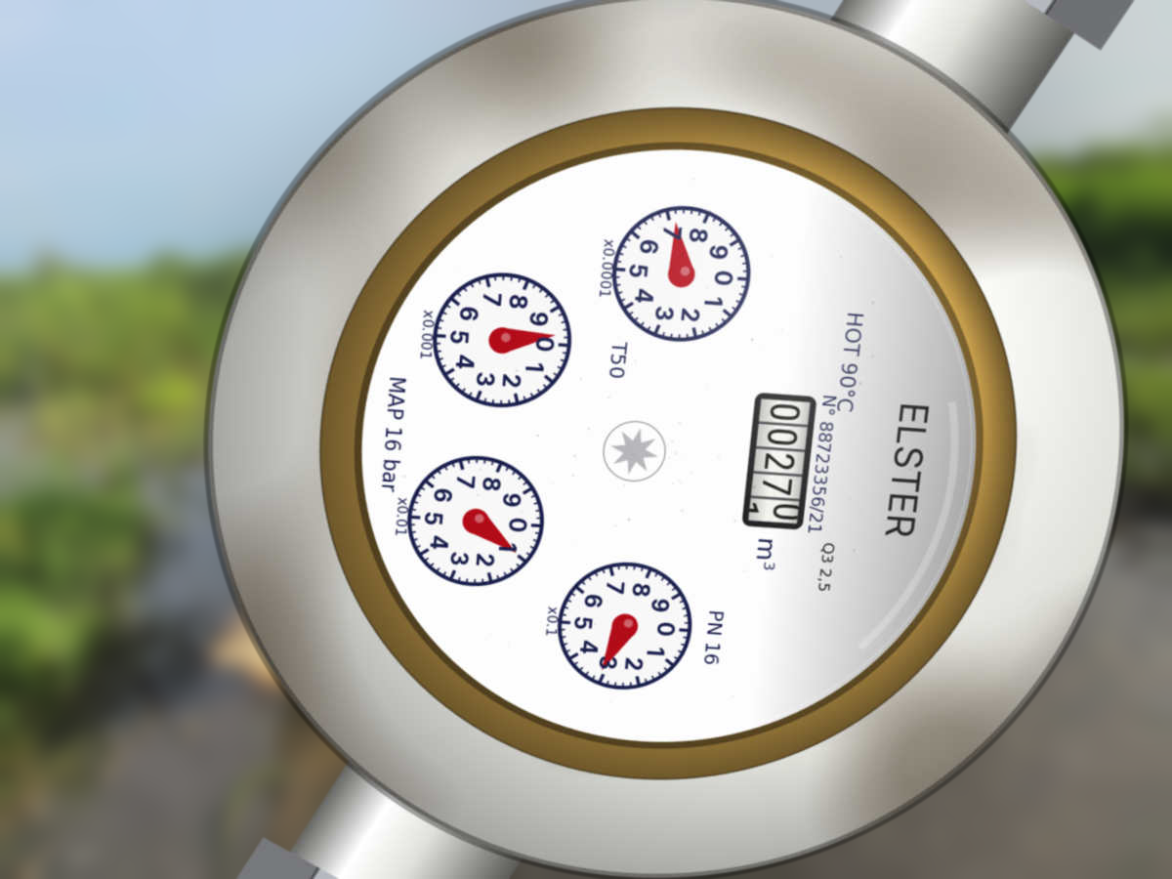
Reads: 270.3097; m³
